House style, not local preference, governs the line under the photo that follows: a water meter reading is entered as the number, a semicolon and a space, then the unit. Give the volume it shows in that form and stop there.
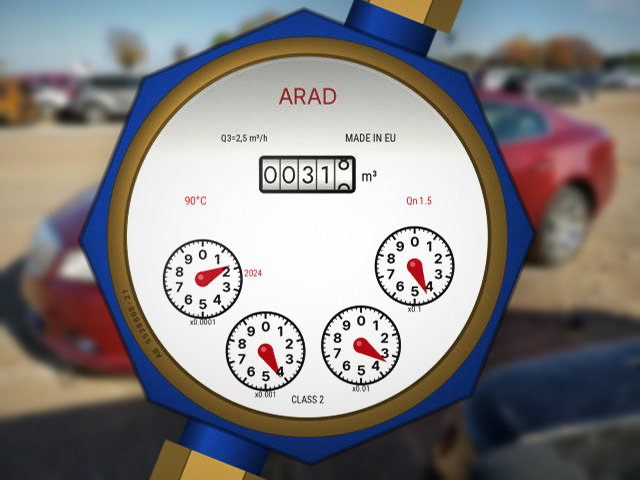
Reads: 318.4341; m³
